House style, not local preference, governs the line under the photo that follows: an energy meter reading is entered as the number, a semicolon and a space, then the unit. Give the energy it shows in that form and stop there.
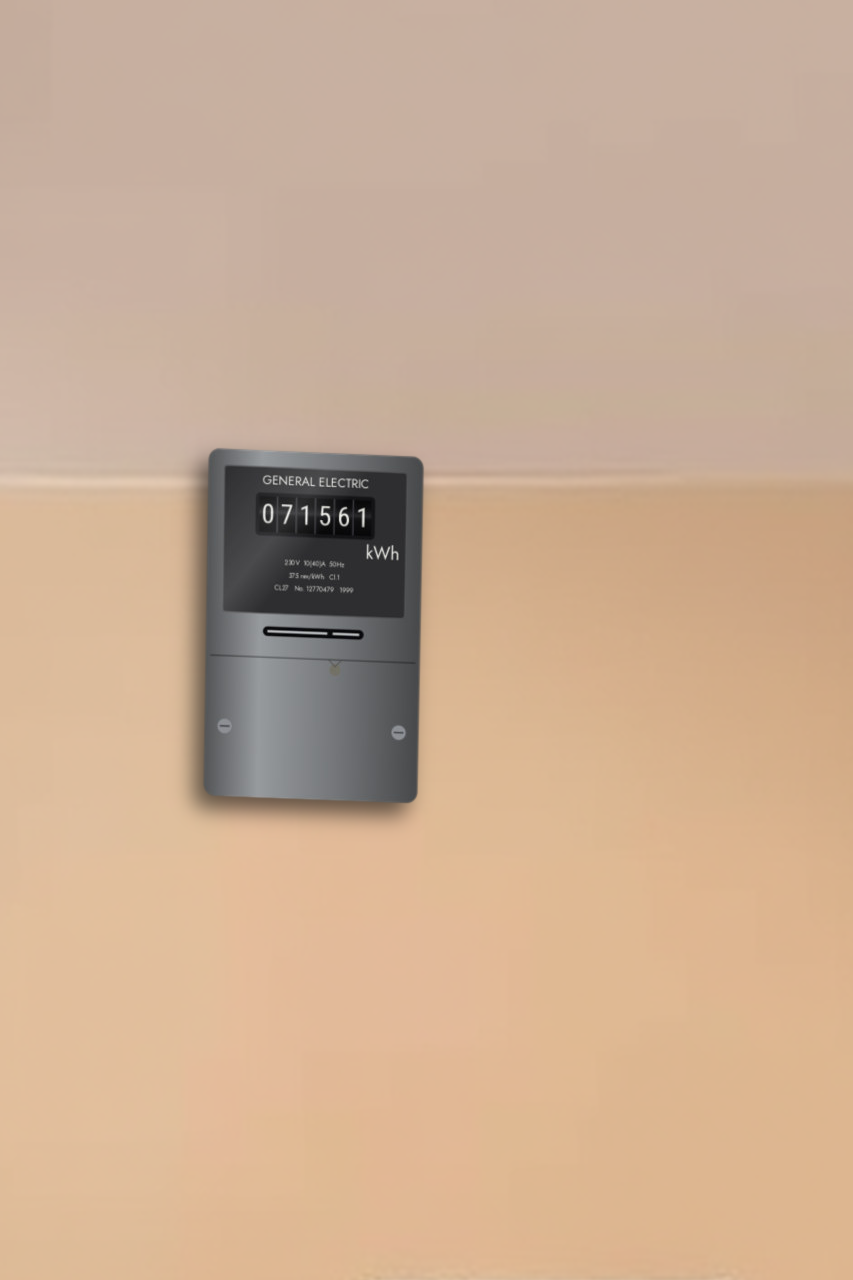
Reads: 71561; kWh
